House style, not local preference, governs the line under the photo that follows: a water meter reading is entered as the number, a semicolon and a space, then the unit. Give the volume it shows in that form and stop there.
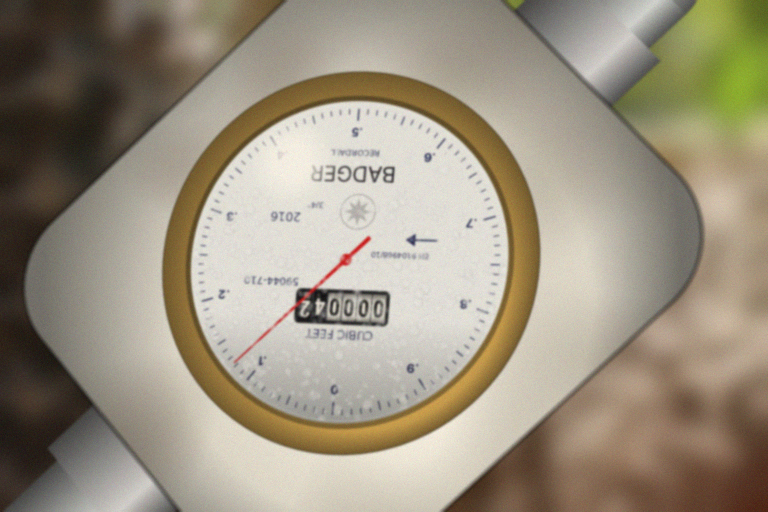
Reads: 42.12; ft³
